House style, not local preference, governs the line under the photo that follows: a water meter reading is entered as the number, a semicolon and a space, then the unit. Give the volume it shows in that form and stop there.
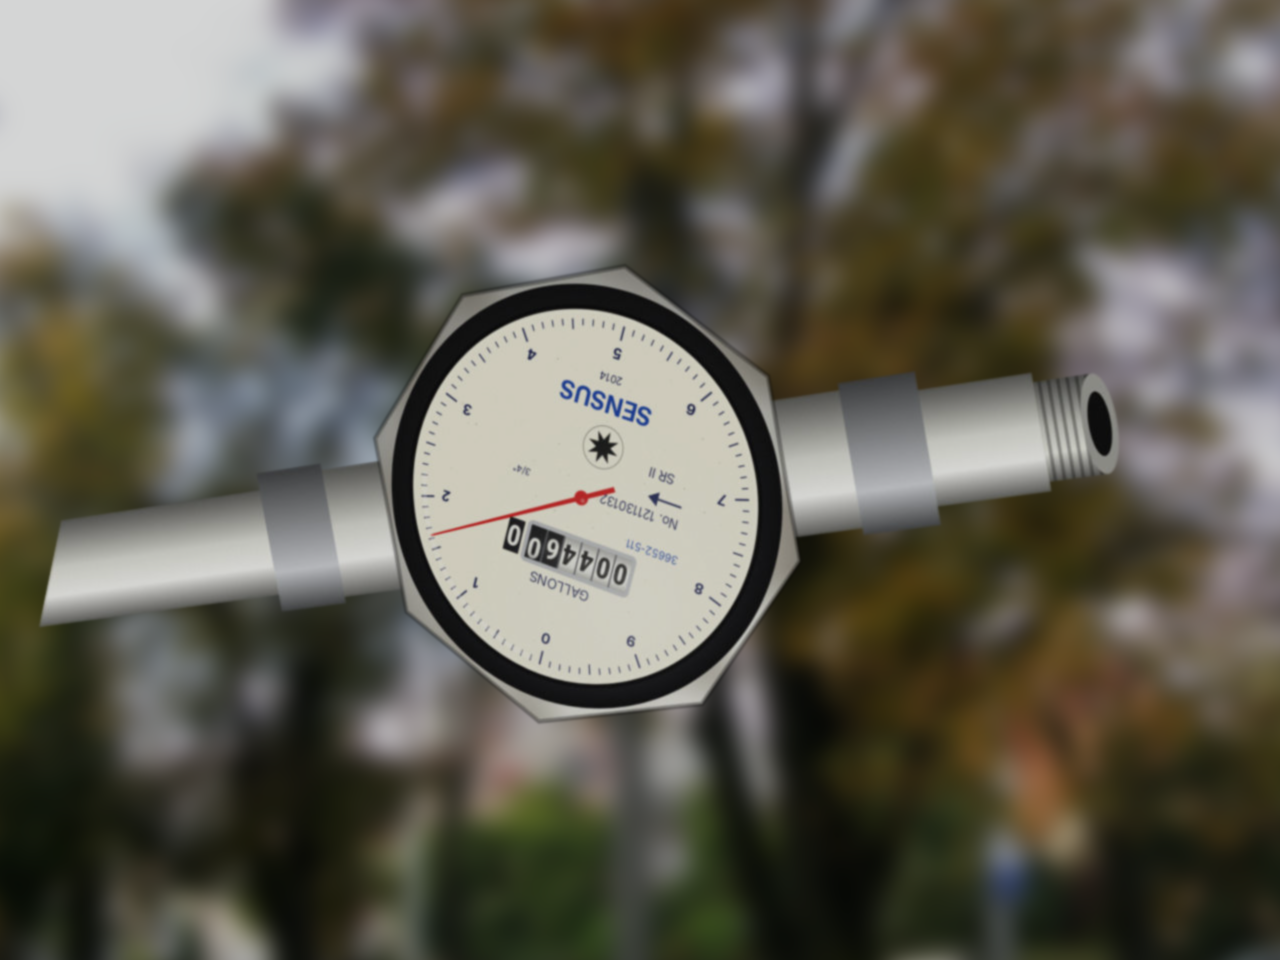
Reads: 44601.6; gal
